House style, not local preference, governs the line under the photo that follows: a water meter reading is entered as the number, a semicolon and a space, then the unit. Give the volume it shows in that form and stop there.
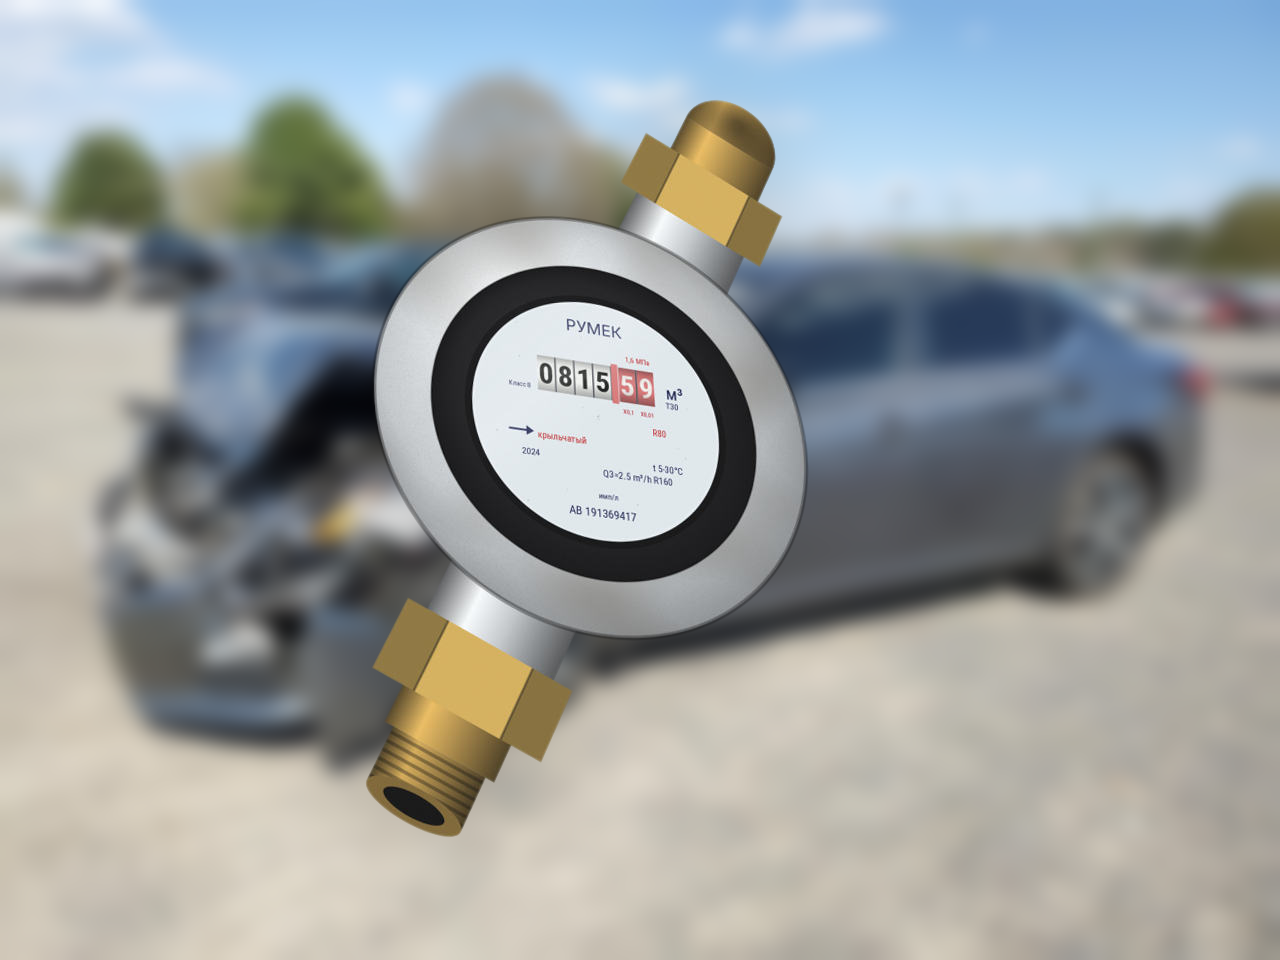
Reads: 815.59; m³
